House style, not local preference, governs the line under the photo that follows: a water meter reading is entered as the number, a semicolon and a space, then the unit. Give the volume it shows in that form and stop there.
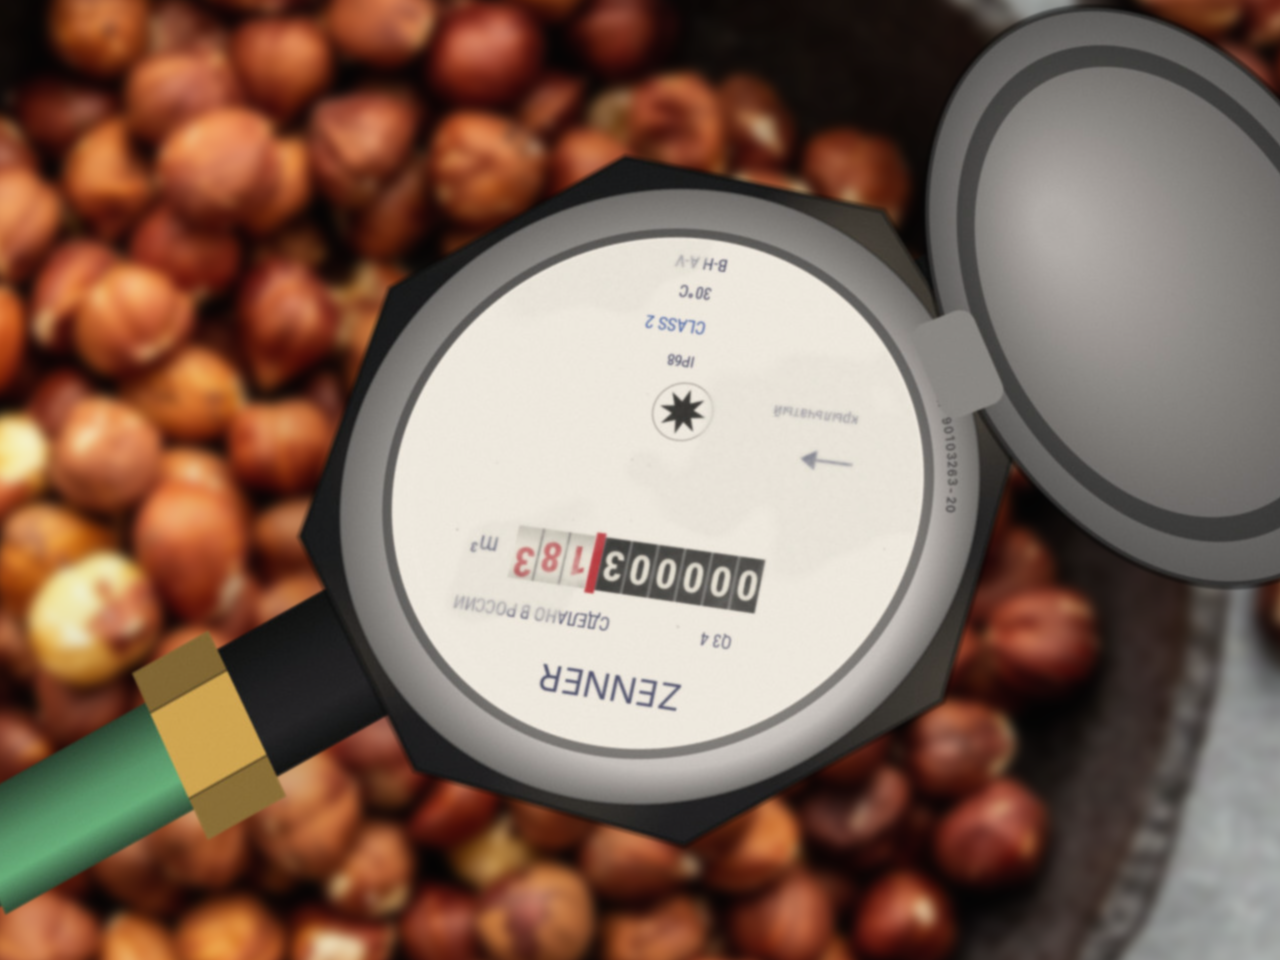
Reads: 3.183; m³
